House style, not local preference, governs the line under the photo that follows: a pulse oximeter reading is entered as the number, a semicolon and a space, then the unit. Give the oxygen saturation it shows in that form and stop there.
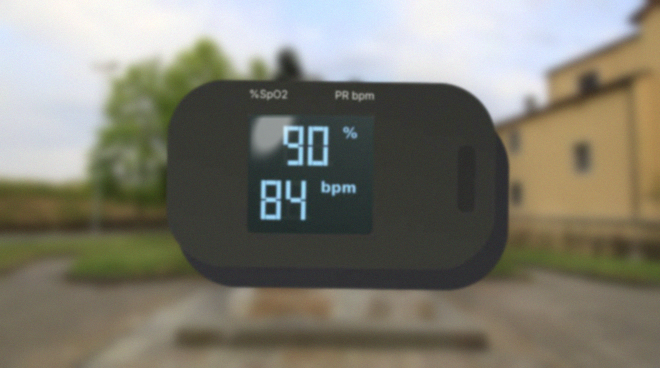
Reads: 90; %
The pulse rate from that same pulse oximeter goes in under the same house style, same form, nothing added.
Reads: 84; bpm
